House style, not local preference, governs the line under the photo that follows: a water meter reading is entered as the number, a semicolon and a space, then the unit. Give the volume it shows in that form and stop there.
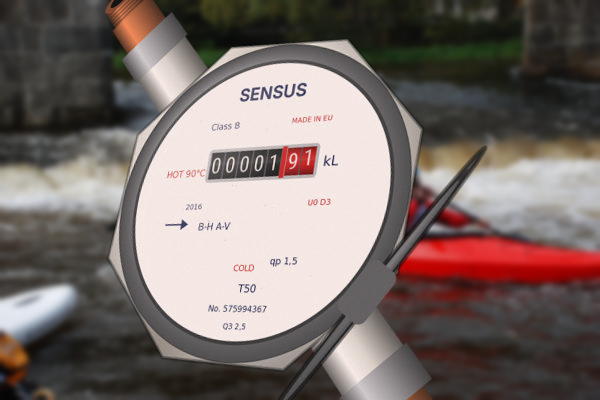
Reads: 1.91; kL
